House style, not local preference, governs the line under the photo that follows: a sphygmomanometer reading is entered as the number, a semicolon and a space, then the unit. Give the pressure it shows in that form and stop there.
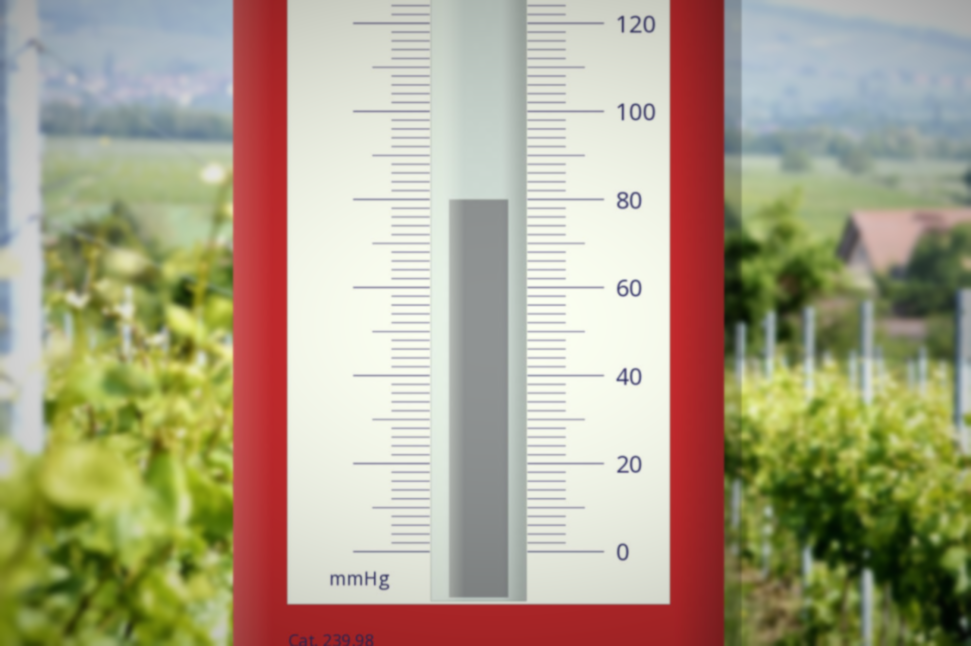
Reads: 80; mmHg
